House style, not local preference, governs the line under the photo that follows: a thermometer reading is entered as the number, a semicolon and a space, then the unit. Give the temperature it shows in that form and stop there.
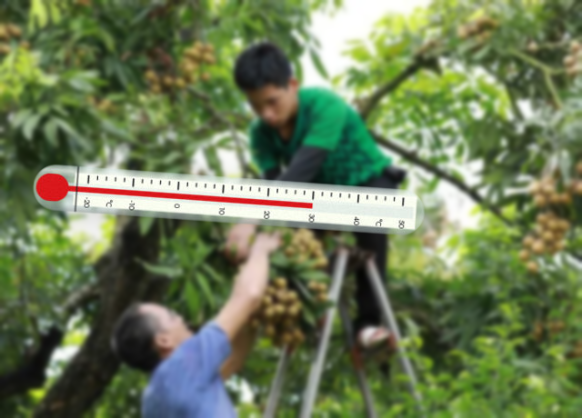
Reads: 30; °C
